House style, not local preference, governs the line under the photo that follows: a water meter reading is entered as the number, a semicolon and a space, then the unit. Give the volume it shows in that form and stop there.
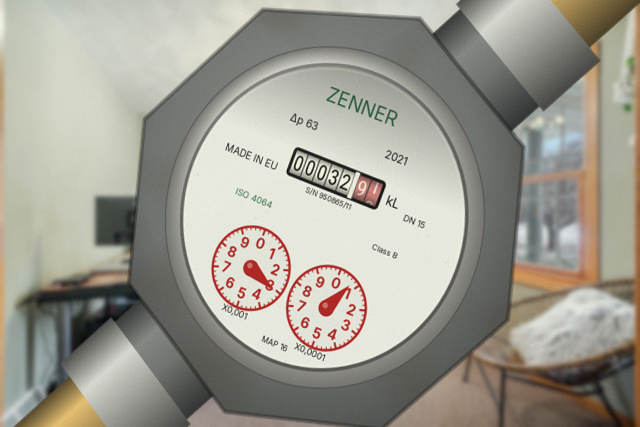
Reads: 32.9130; kL
